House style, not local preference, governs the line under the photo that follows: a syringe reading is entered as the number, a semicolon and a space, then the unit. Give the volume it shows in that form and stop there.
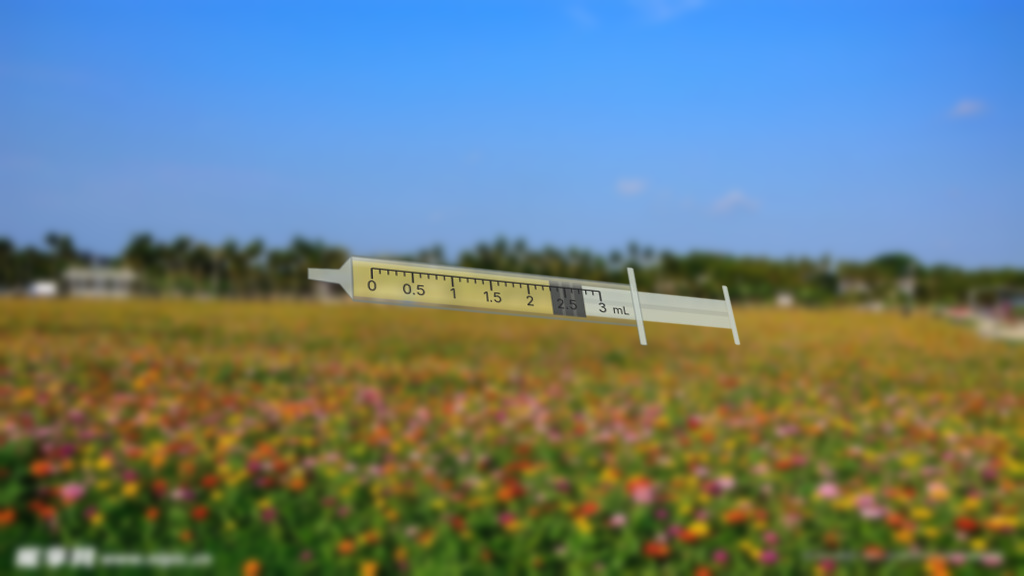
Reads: 2.3; mL
